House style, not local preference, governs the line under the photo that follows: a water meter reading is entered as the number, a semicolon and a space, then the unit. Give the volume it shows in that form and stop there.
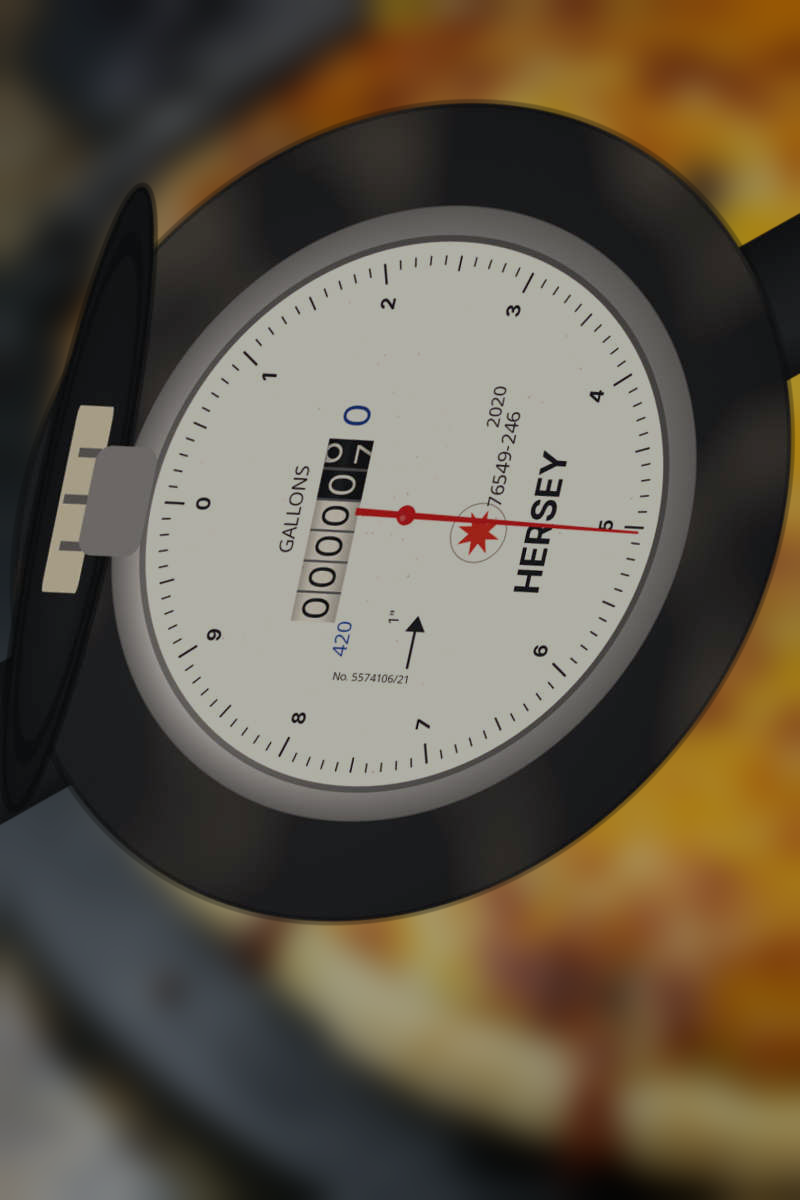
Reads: 65.0; gal
